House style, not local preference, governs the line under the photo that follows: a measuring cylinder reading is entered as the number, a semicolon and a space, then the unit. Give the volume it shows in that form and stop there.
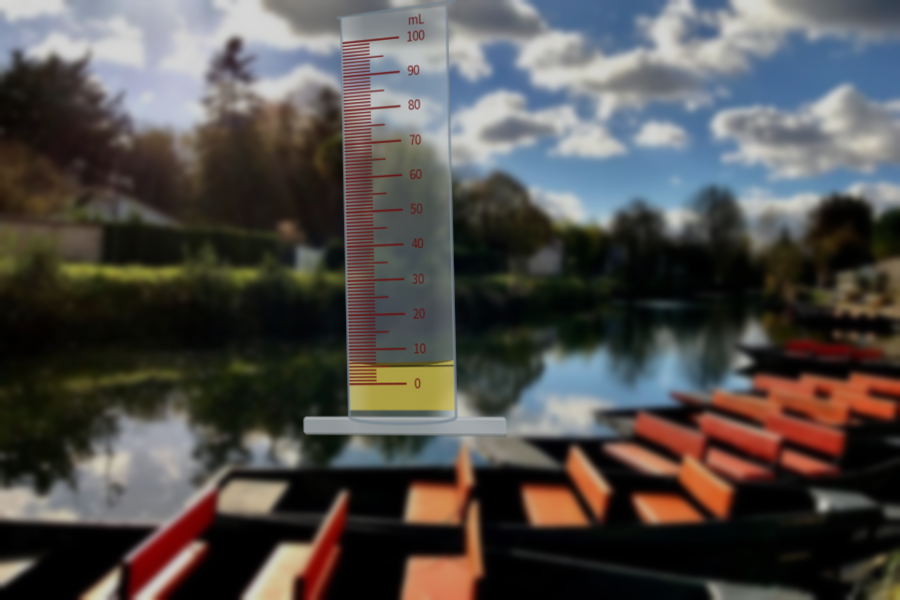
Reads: 5; mL
